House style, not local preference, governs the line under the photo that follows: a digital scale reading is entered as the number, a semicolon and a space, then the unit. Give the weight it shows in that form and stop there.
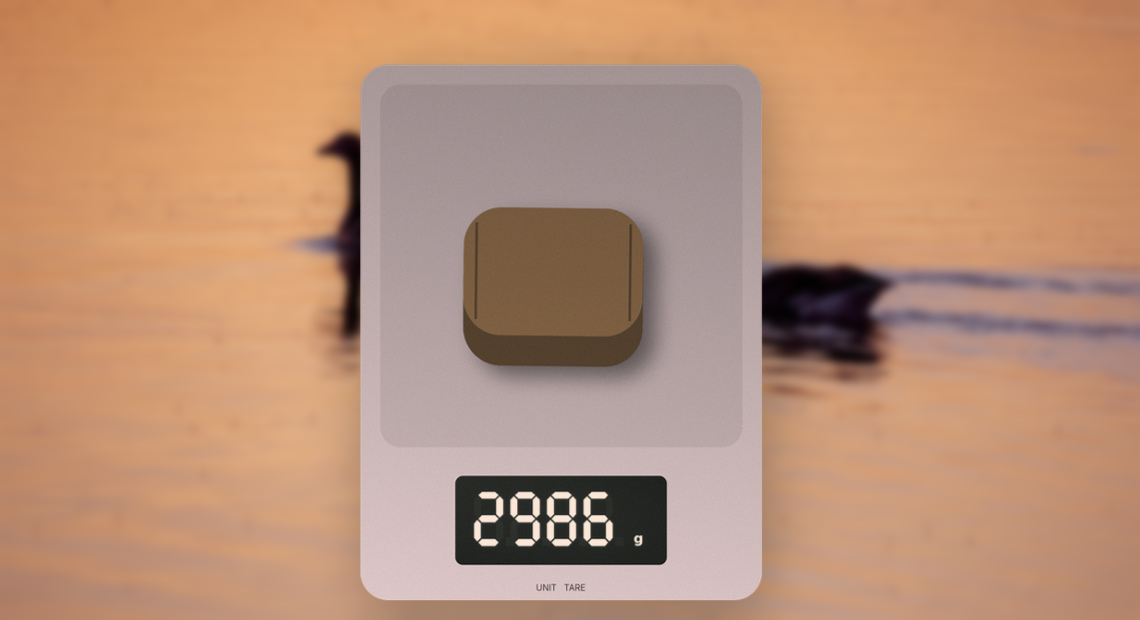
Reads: 2986; g
